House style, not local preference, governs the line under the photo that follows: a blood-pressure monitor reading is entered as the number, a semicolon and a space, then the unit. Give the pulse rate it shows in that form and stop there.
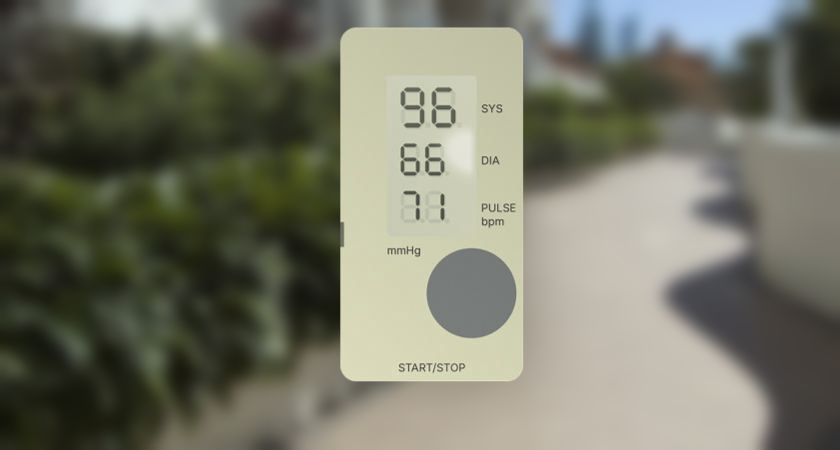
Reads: 71; bpm
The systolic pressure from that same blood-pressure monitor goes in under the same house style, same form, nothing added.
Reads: 96; mmHg
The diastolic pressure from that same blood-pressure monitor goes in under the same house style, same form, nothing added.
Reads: 66; mmHg
